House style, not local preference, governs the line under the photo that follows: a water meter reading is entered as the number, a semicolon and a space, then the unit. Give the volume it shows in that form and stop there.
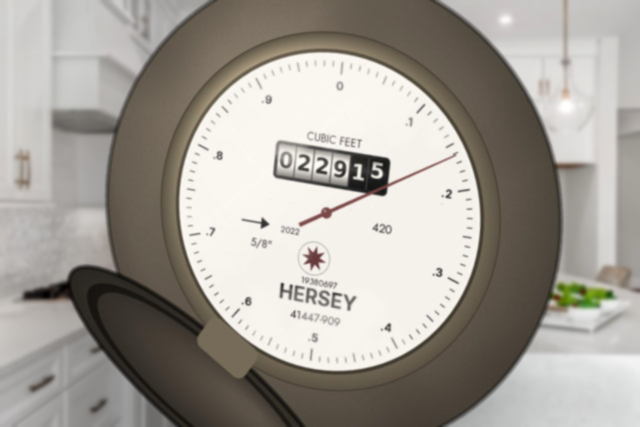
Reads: 22915.16; ft³
